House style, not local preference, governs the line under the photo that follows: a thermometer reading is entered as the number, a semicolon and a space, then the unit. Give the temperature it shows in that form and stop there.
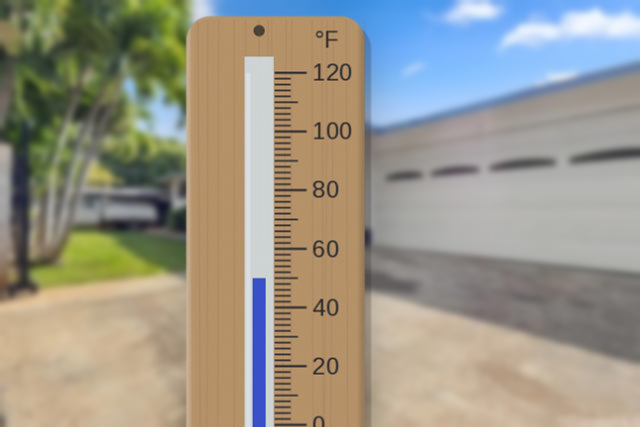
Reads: 50; °F
